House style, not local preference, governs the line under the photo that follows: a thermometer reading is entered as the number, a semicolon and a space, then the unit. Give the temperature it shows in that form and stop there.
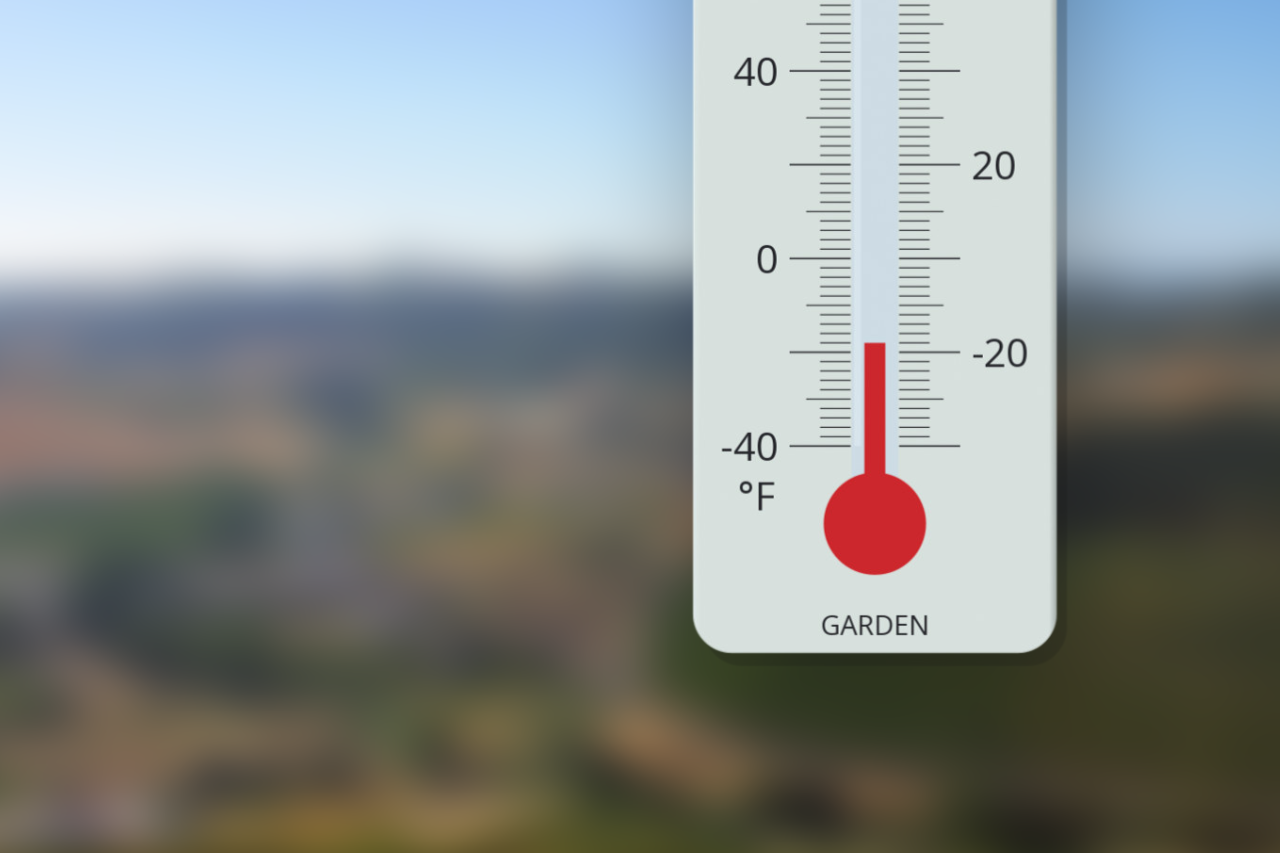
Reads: -18; °F
